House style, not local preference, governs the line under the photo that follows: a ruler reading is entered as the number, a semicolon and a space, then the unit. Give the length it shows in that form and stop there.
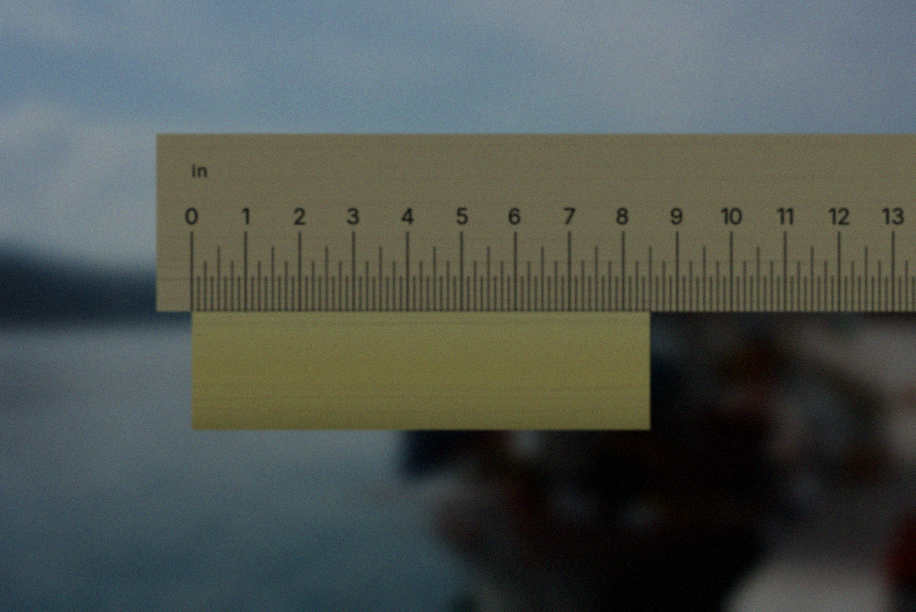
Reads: 8.5; in
